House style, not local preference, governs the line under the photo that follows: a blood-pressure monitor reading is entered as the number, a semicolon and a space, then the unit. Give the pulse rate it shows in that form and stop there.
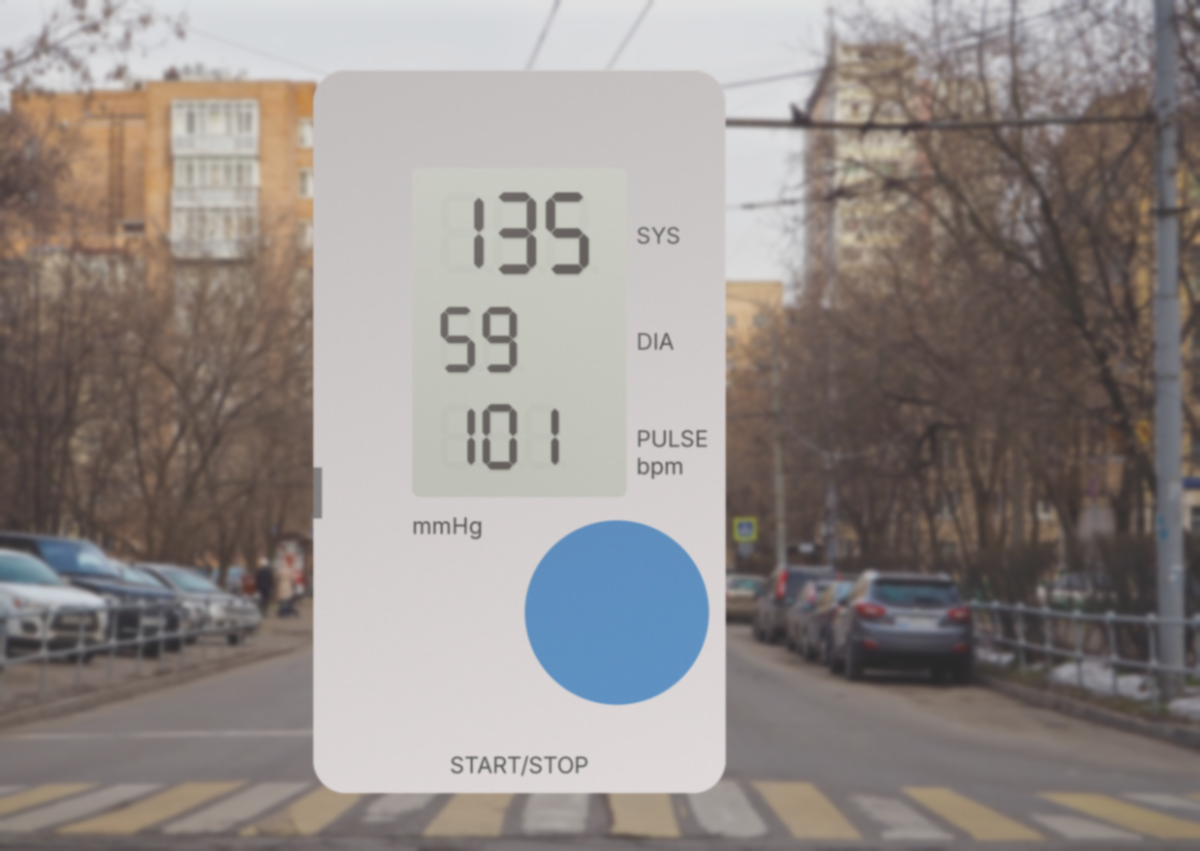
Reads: 101; bpm
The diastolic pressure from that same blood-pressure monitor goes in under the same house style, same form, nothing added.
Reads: 59; mmHg
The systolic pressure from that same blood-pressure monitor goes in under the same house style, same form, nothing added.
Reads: 135; mmHg
